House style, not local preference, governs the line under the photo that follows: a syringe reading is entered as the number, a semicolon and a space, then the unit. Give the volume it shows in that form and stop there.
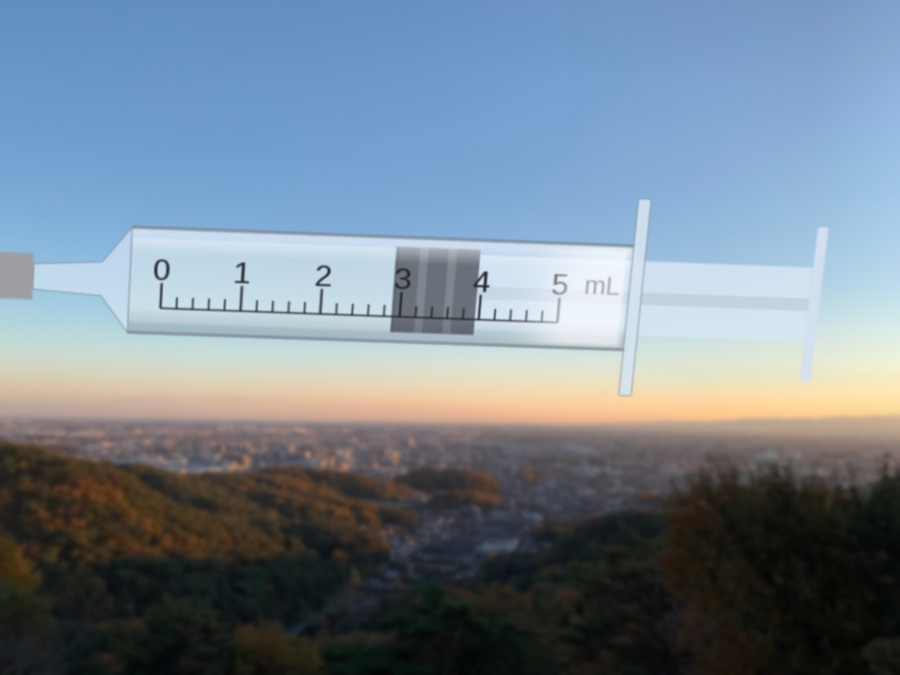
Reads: 2.9; mL
